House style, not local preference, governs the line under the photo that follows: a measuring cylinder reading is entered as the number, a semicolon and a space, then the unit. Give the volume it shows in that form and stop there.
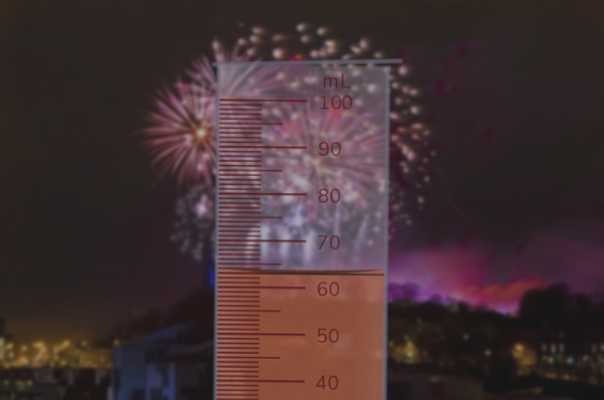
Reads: 63; mL
